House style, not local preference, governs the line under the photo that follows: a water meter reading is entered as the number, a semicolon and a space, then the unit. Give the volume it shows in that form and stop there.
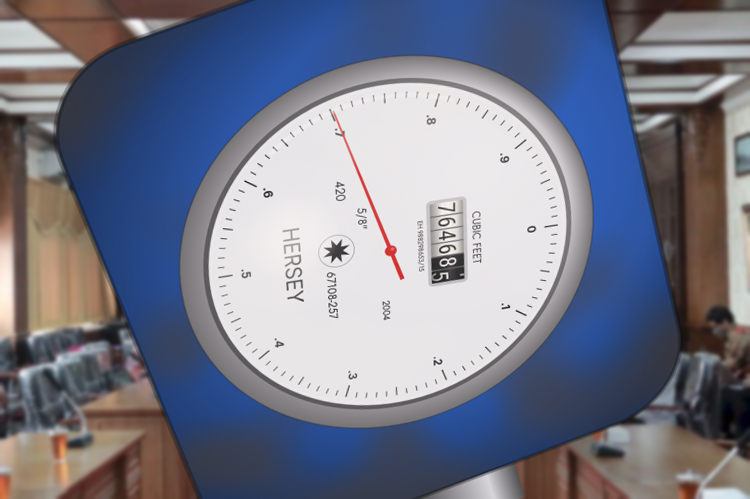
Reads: 764684.70; ft³
